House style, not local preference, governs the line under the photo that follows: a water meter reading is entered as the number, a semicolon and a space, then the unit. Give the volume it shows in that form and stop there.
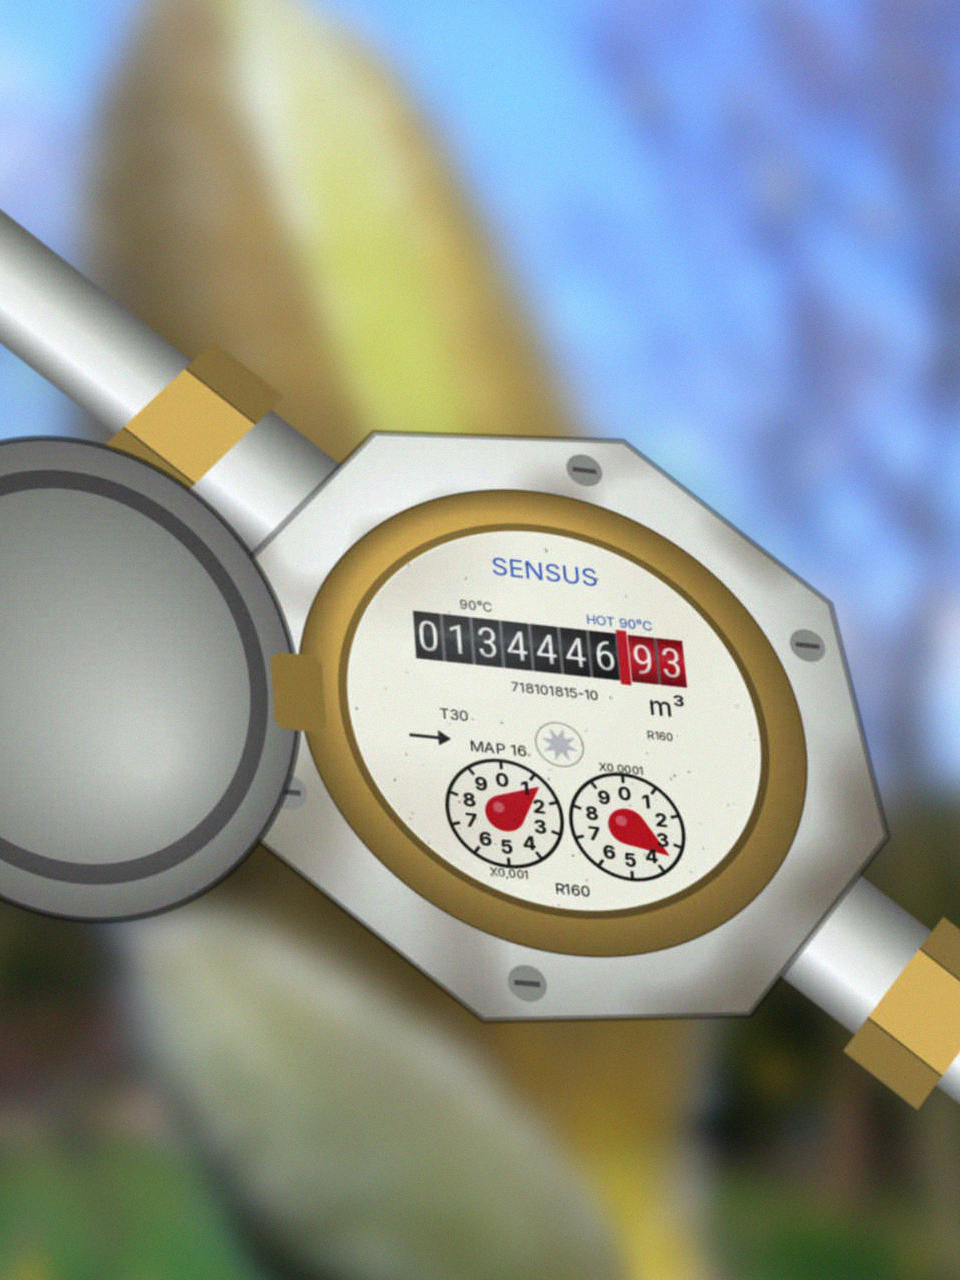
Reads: 134446.9313; m³
